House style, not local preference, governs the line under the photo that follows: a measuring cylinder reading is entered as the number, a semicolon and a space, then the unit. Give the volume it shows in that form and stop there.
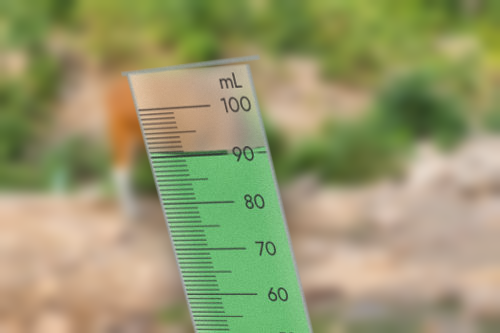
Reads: 90; mL
